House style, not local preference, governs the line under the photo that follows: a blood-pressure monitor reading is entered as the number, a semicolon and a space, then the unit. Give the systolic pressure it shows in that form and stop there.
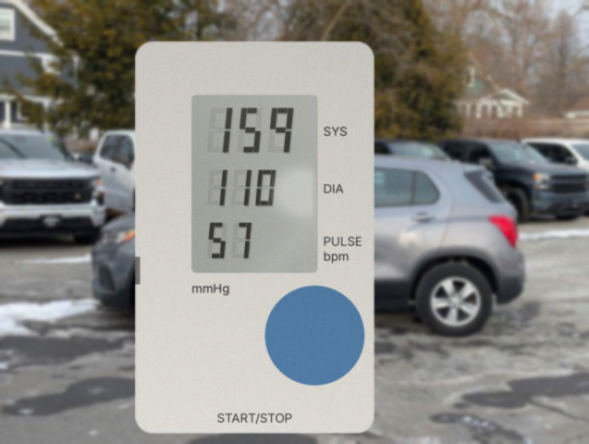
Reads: 159; mmHg
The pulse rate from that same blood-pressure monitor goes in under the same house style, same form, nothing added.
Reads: 57; bpm
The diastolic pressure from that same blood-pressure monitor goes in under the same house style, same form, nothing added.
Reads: 110; mmHg
